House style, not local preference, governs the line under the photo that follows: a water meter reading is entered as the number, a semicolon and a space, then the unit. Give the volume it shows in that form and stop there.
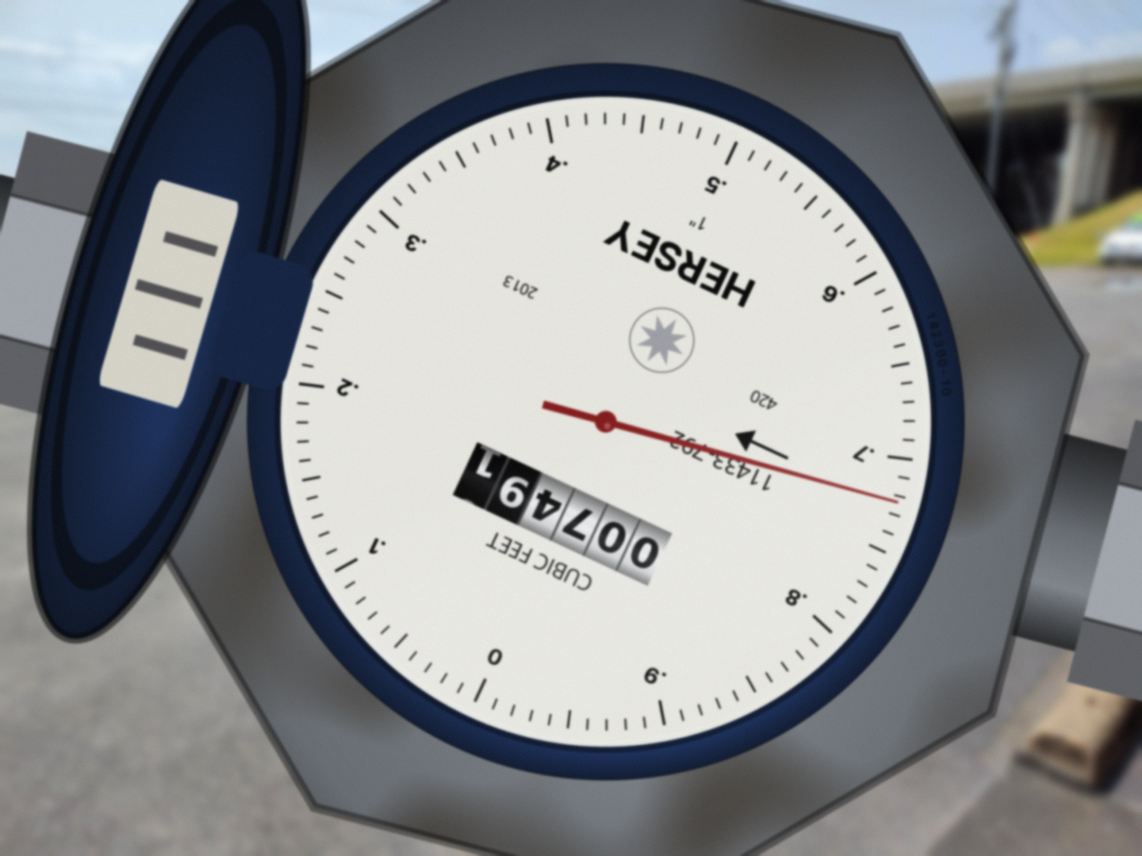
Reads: 7490.72; ft³
